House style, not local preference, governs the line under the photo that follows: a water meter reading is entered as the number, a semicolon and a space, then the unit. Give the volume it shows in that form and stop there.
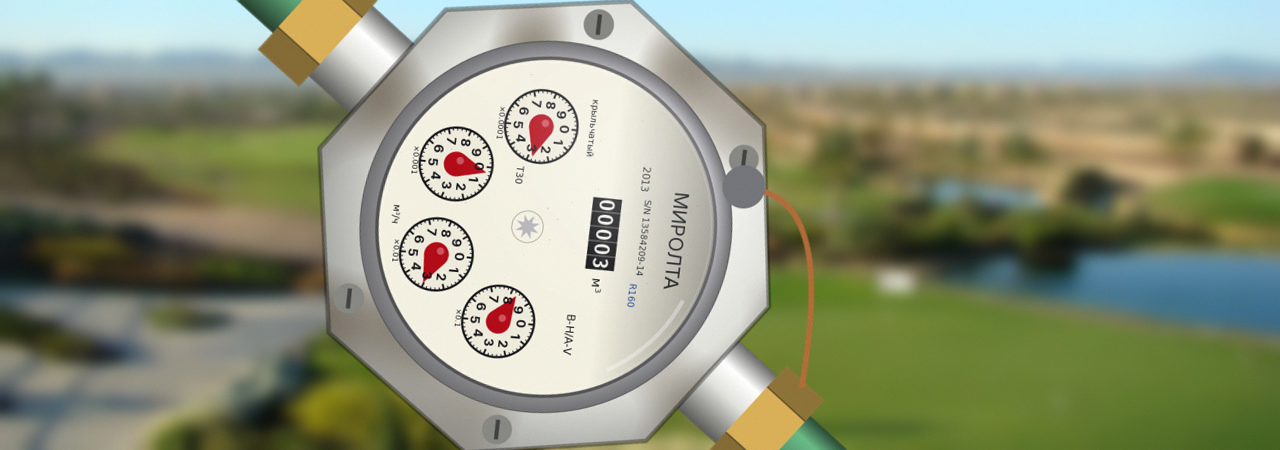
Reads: 3.8302; m³
